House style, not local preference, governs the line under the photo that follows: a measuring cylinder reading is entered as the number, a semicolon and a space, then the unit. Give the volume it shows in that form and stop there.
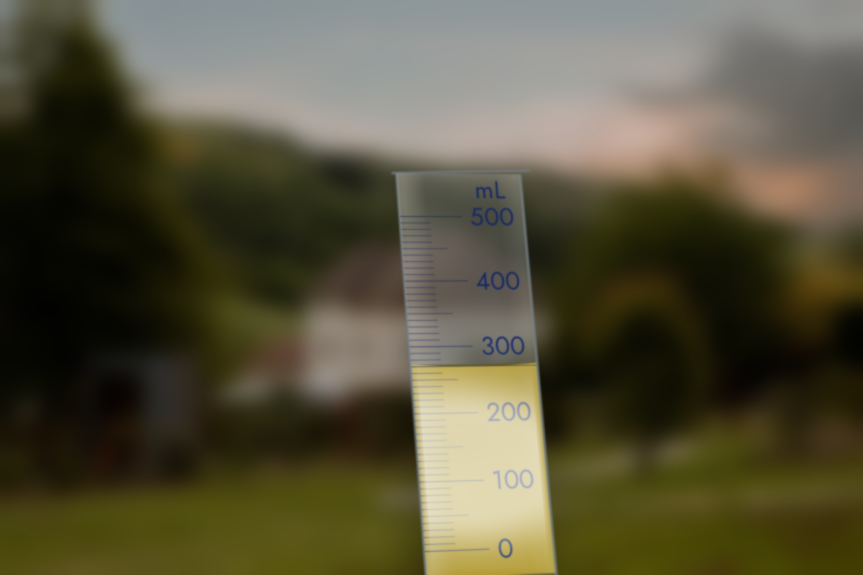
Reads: 270; mL
